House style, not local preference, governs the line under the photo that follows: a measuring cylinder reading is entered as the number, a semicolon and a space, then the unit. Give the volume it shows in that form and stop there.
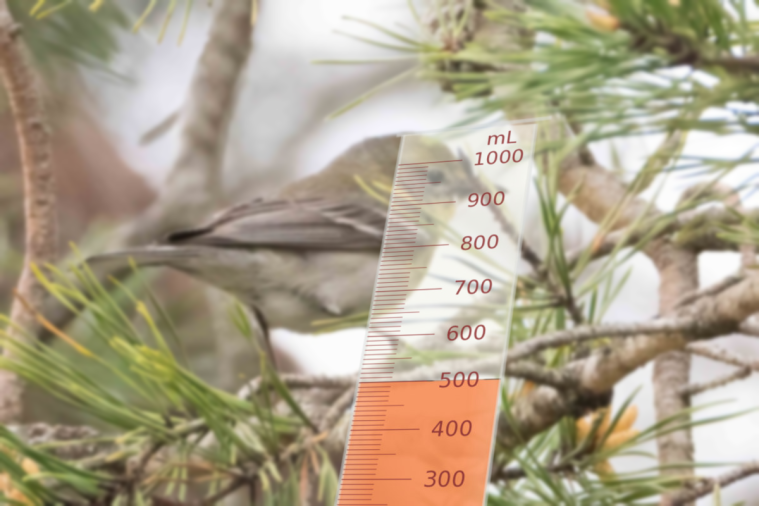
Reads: 500; mL
